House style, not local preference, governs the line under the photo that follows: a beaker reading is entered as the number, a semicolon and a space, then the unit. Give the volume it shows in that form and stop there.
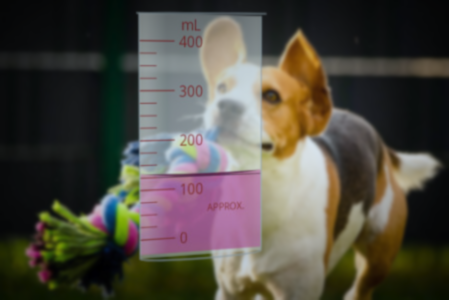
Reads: 125; mL
